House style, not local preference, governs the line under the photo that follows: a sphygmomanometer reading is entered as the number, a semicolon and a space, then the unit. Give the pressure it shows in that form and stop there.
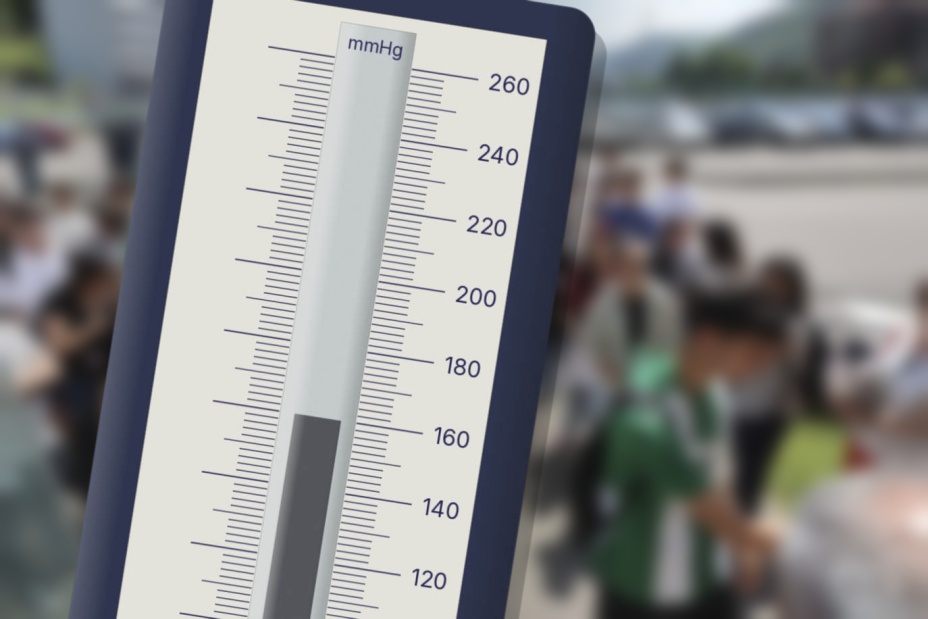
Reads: 160; mmHg
